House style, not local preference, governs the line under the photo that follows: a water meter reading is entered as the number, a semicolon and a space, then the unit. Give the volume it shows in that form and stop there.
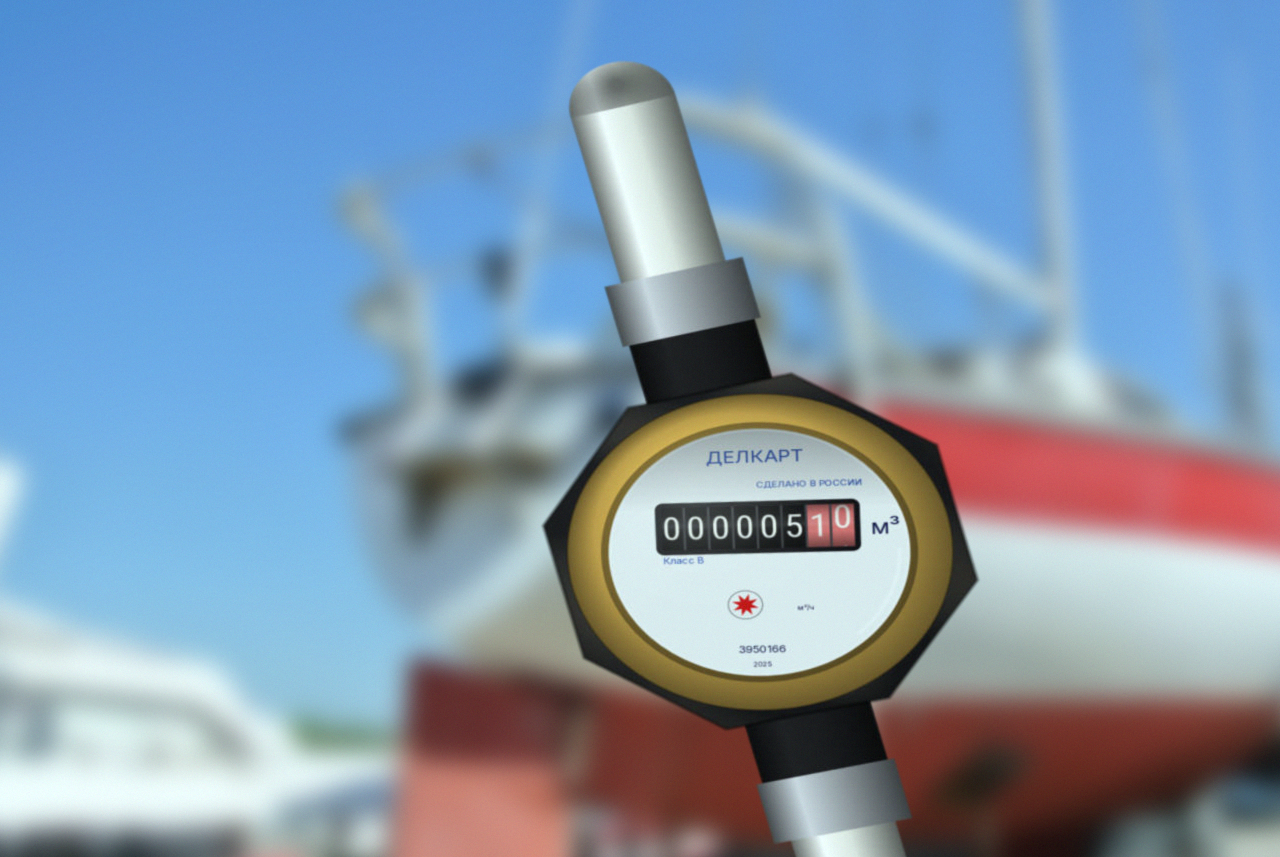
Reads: 5.10; m³
